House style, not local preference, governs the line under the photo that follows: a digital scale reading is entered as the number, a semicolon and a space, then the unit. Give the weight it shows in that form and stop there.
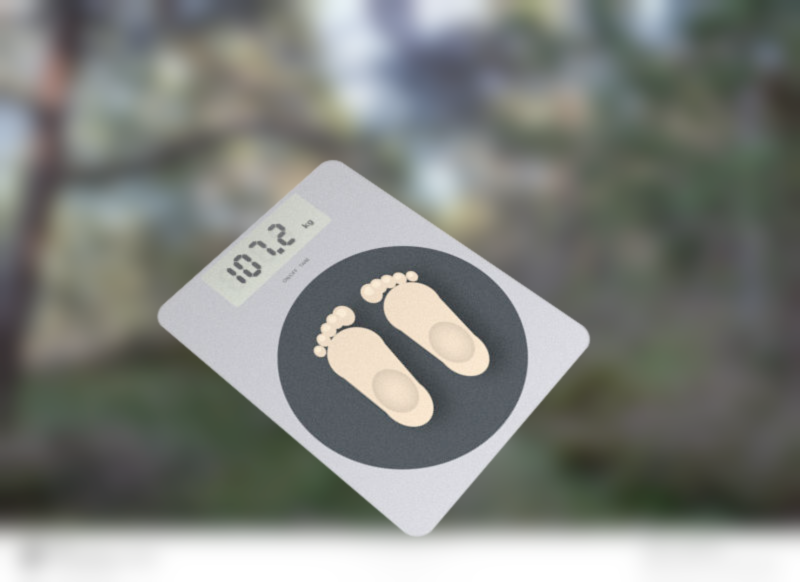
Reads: 107.2; kg
